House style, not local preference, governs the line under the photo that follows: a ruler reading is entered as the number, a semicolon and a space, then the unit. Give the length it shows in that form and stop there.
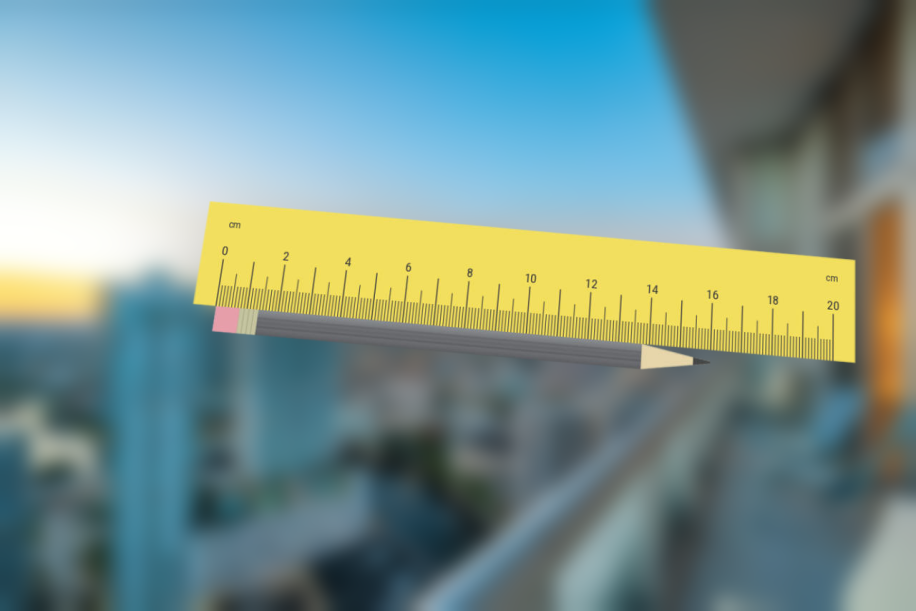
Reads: 16; cm
